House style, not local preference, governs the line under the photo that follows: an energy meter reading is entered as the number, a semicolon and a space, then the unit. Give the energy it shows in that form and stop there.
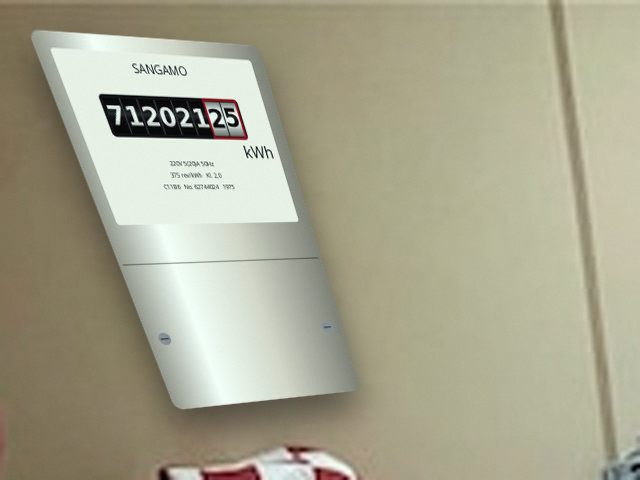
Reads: 712021.25; kWh
